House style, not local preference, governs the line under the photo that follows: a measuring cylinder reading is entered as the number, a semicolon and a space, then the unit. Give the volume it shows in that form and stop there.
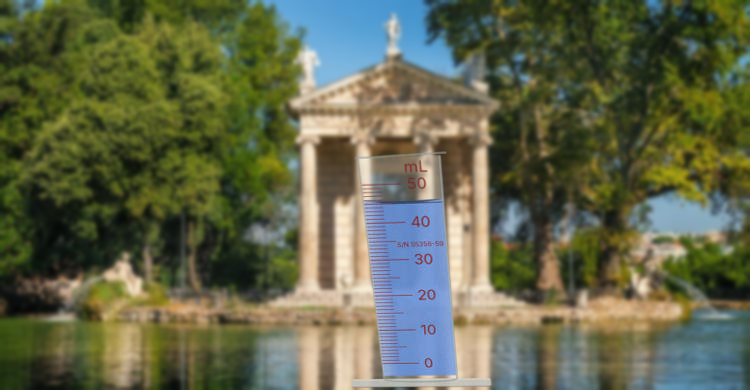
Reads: 45; mL
